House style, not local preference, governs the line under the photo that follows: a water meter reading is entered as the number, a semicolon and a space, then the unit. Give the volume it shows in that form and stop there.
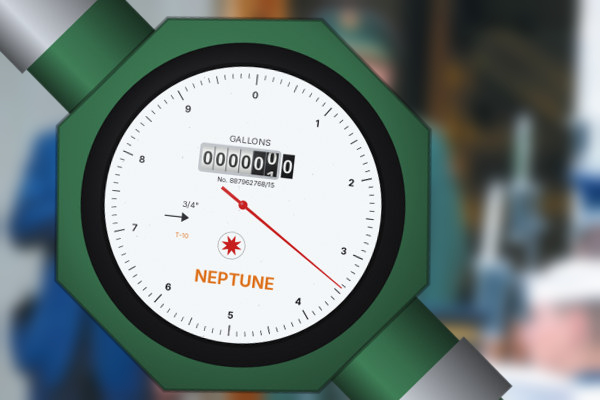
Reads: 3.4; gal
